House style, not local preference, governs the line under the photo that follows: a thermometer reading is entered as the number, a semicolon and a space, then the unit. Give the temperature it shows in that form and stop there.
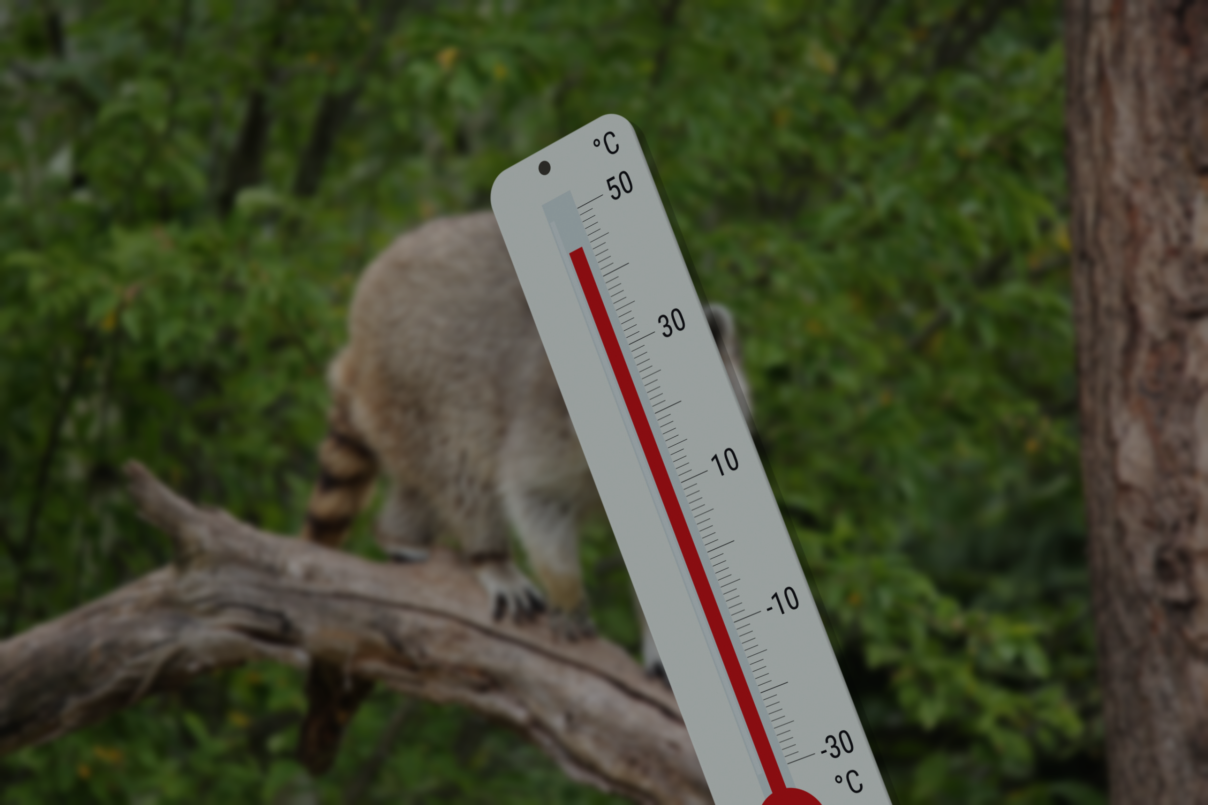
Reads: 45; °C
